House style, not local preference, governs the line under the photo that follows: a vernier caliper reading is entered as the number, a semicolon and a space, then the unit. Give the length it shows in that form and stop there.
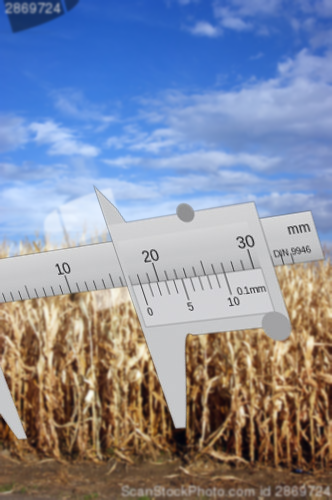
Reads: 18.0; mm
